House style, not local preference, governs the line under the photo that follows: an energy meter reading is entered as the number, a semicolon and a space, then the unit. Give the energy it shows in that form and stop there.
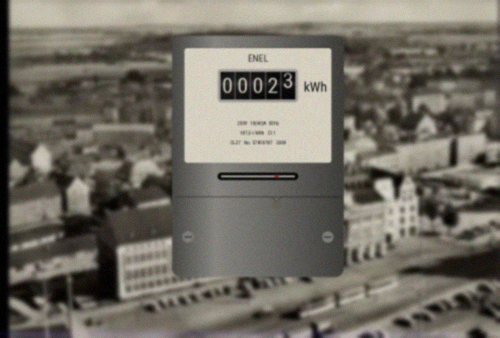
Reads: 23; kWh
